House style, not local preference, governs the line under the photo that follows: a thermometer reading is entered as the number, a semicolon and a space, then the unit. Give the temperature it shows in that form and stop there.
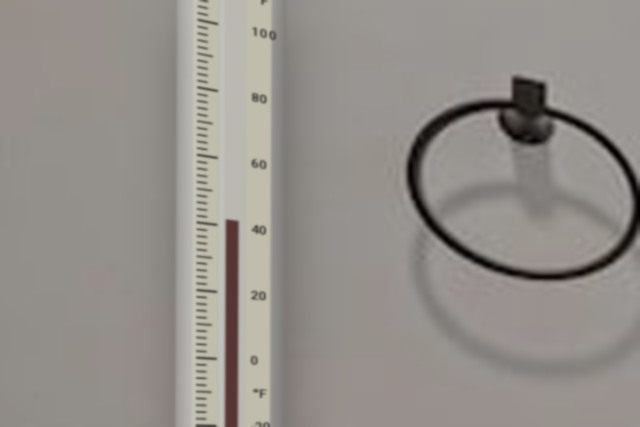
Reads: 42; °F
